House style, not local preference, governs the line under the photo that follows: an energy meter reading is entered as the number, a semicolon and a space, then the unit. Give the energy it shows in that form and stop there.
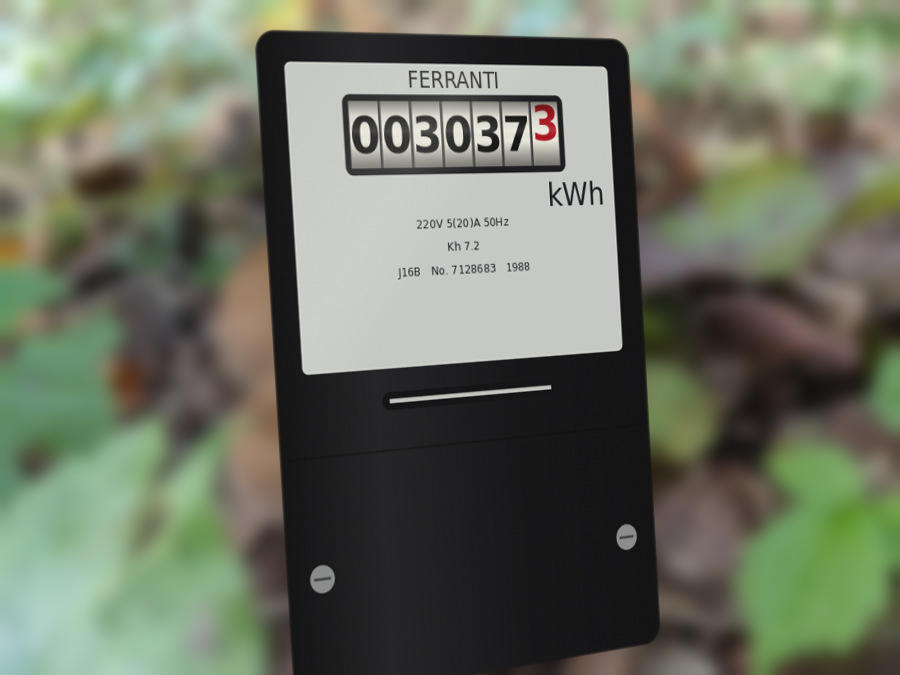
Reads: 3037.3; kWh
